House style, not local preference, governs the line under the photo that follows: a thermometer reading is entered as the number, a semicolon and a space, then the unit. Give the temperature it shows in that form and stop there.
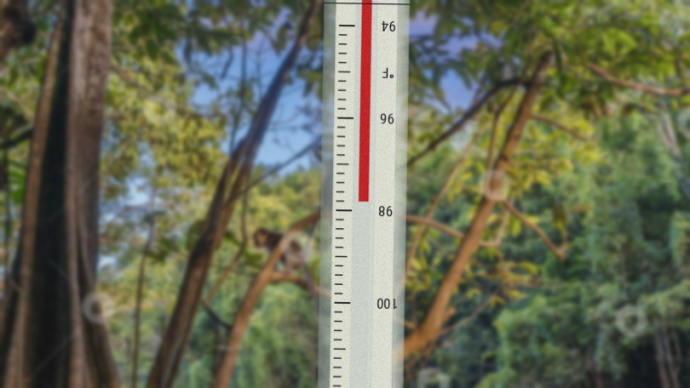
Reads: 97.8; °F
